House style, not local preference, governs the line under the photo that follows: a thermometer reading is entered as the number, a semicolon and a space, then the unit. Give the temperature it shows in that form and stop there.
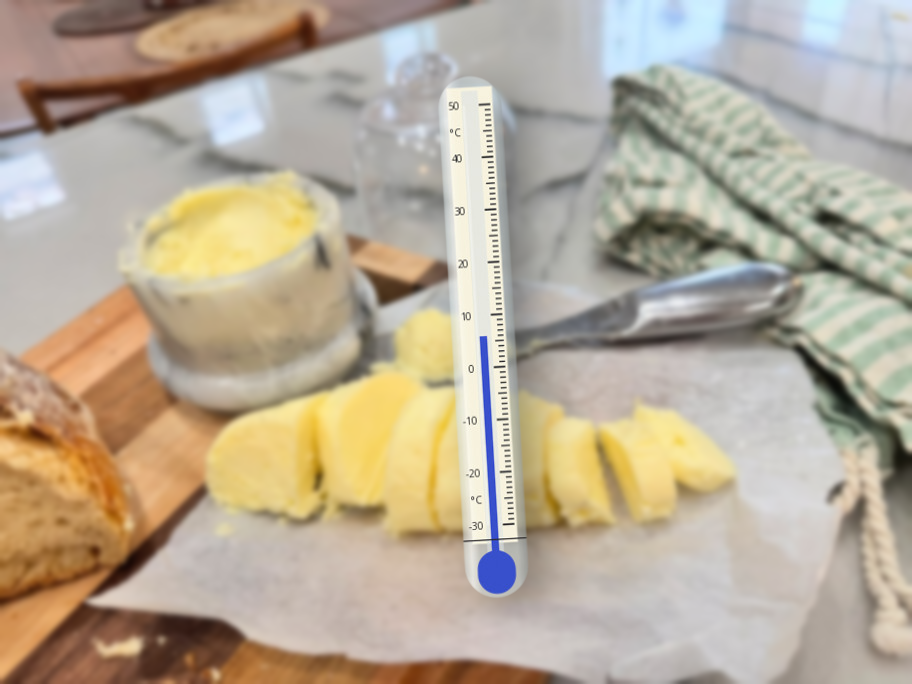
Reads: 6; °C
